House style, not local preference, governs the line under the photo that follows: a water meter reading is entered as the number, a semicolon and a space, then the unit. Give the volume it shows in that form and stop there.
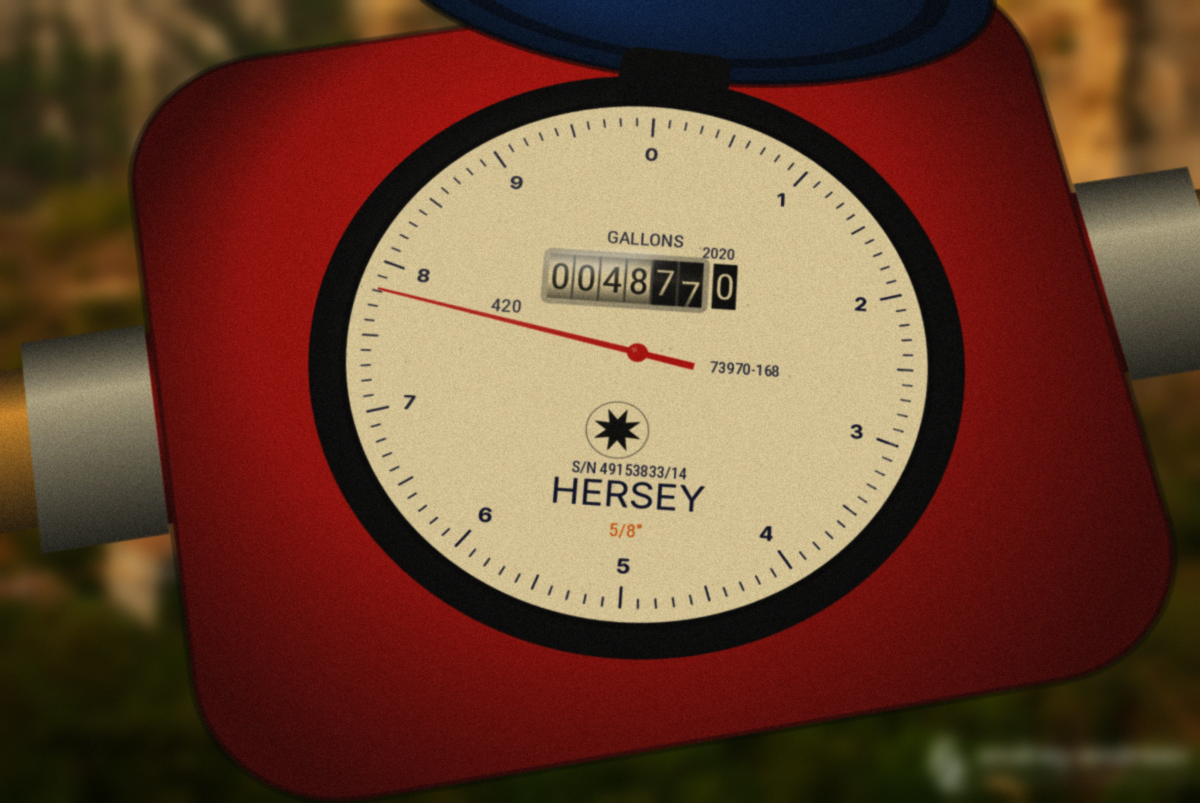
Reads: 48767.8; gal
